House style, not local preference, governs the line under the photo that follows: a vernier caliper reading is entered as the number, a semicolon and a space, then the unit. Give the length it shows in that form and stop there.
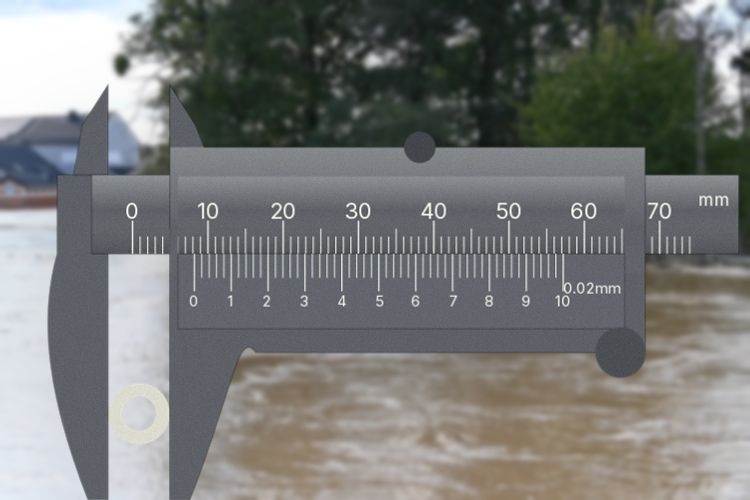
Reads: 8.2; mm
